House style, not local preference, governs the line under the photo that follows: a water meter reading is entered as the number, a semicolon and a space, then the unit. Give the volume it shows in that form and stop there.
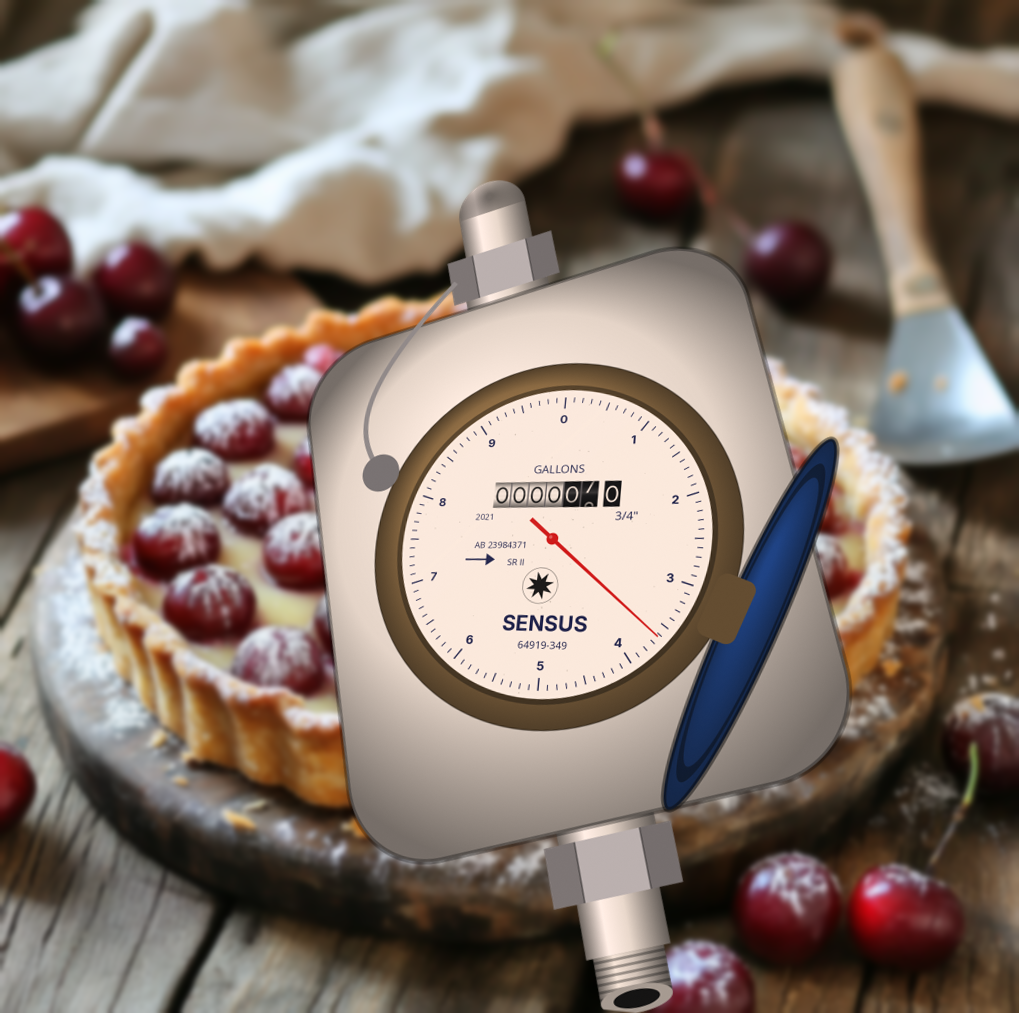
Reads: 73.6; gal
